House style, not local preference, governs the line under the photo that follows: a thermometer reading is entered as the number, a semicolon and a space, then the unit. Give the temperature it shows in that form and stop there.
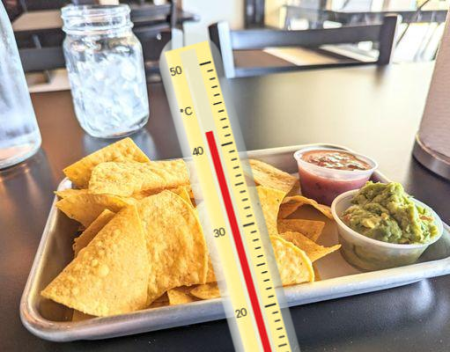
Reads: 42; °C
